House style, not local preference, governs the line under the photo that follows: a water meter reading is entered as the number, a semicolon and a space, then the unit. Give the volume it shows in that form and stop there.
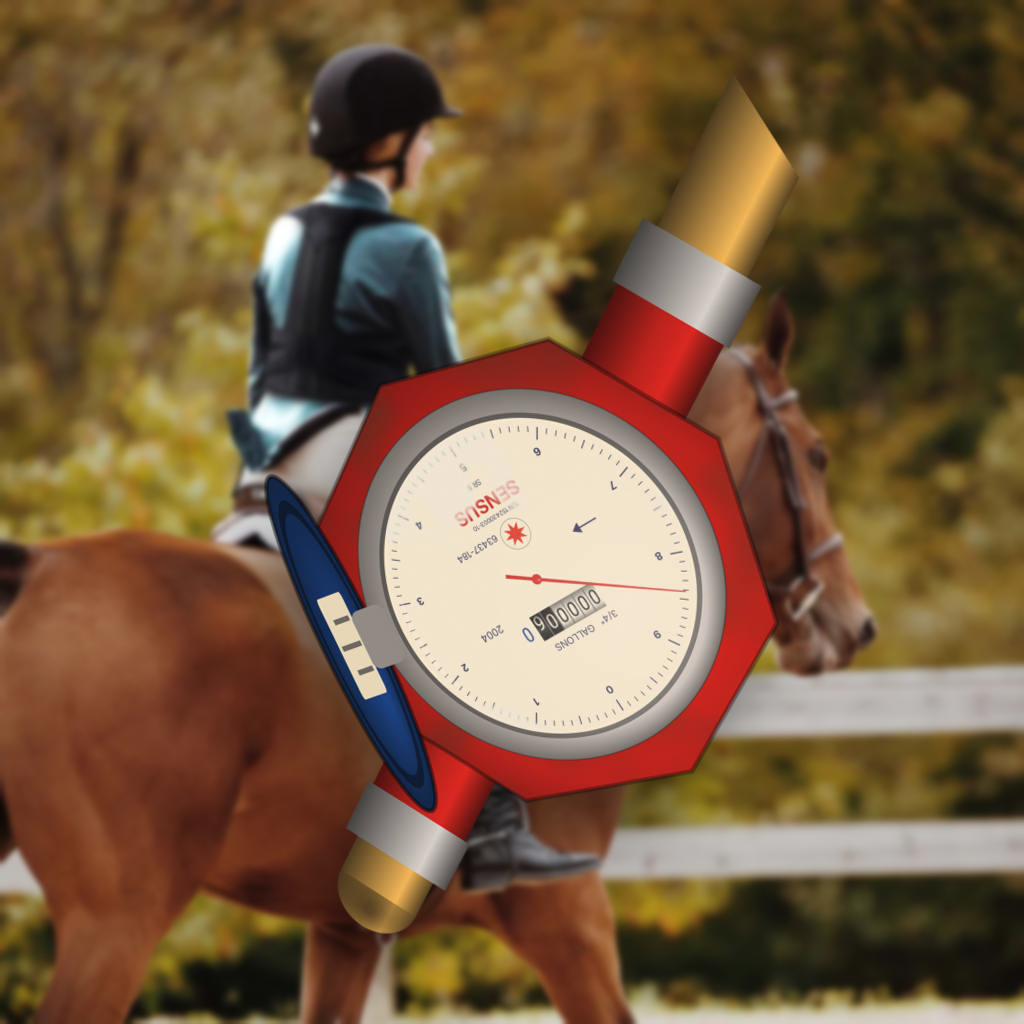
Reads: 58.4; gal
